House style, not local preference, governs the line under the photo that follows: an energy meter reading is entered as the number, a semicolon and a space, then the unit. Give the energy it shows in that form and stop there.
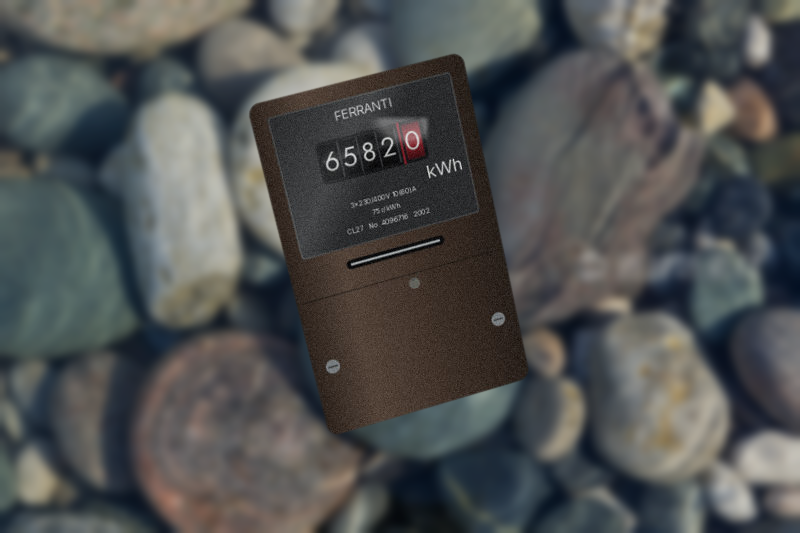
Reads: 6582.0; kWh
